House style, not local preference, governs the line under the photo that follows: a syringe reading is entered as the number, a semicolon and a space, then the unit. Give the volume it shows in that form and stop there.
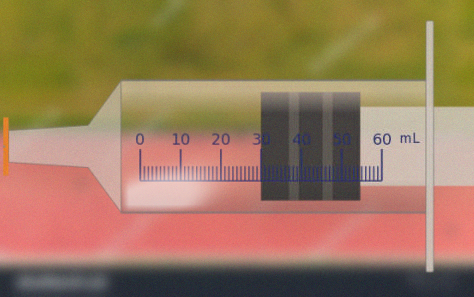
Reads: 30; mL
